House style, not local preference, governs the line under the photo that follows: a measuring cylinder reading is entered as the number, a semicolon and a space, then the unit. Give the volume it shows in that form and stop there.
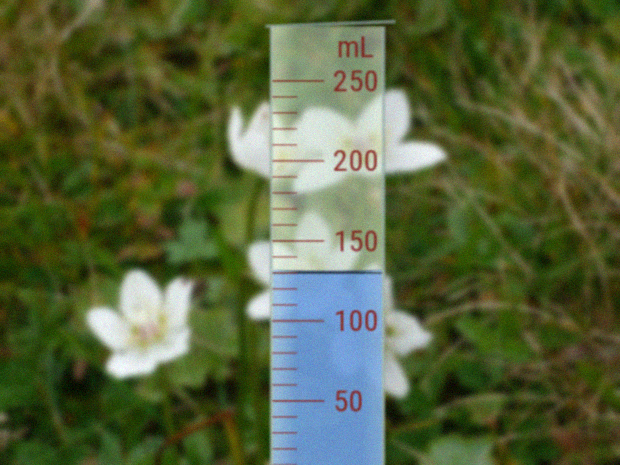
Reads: 130; mL
